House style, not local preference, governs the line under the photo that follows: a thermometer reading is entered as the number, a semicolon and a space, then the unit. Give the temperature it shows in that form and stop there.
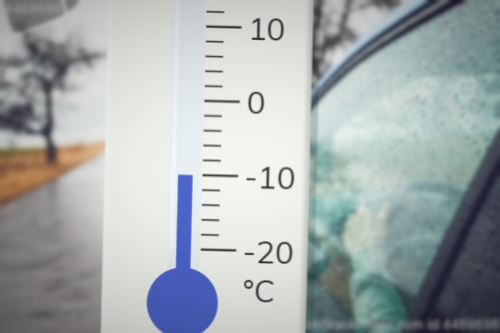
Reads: -10; °C
